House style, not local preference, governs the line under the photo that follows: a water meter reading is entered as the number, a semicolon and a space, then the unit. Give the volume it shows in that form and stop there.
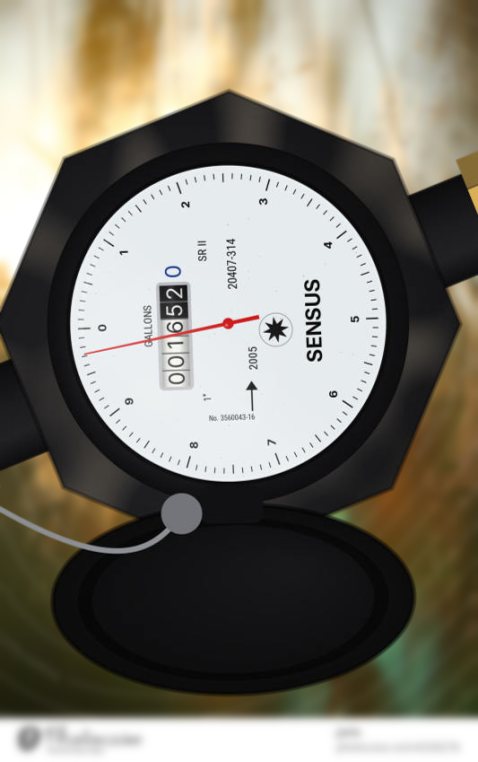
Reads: 16519.7; gal
